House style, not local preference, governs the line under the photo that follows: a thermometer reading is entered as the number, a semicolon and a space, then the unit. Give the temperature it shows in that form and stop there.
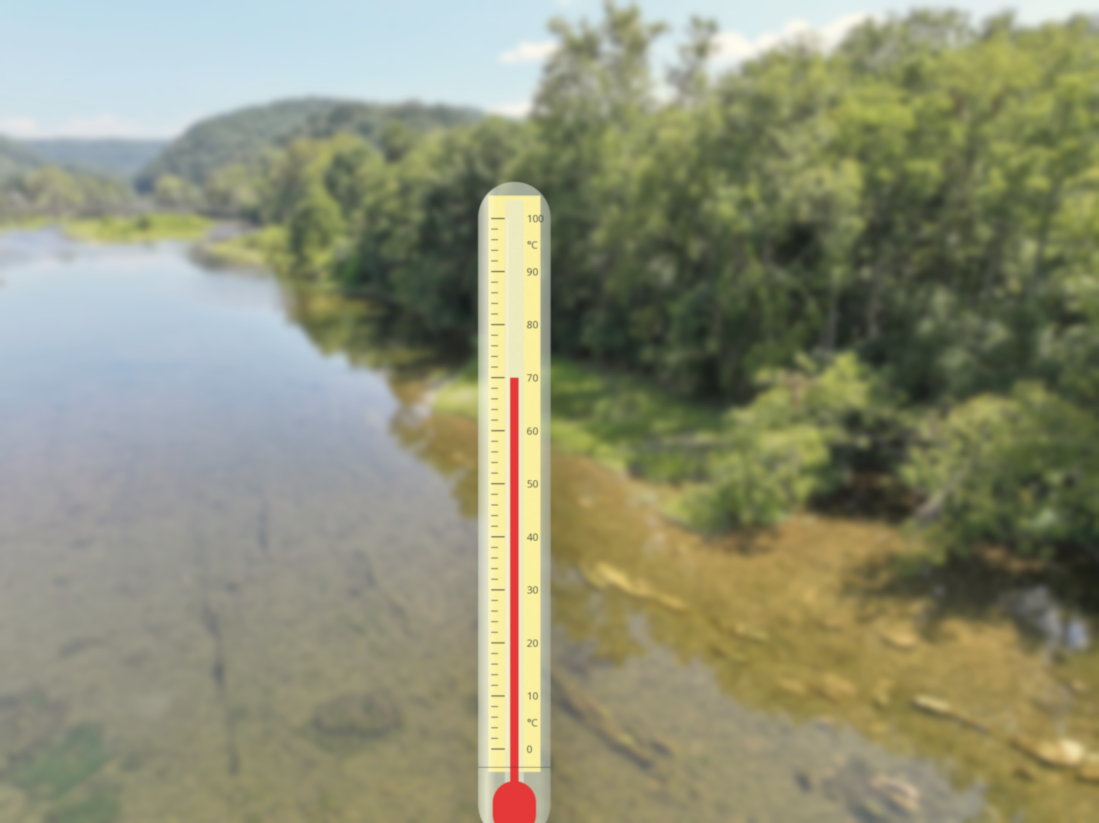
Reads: 70; °C
